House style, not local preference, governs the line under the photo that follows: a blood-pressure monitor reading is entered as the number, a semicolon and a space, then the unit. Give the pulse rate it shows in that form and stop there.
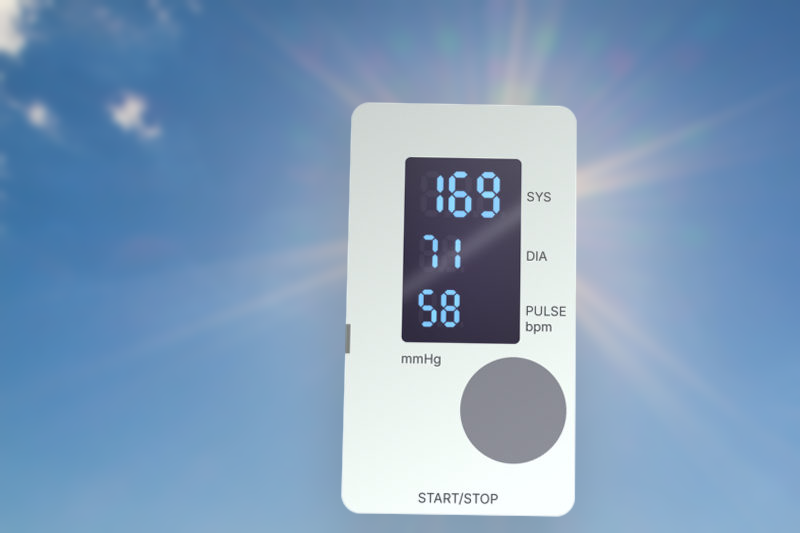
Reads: 58; bpm
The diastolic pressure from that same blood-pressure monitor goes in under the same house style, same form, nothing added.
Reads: 71; mmHg
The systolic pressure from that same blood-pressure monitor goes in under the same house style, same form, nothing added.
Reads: 169; mmHg
